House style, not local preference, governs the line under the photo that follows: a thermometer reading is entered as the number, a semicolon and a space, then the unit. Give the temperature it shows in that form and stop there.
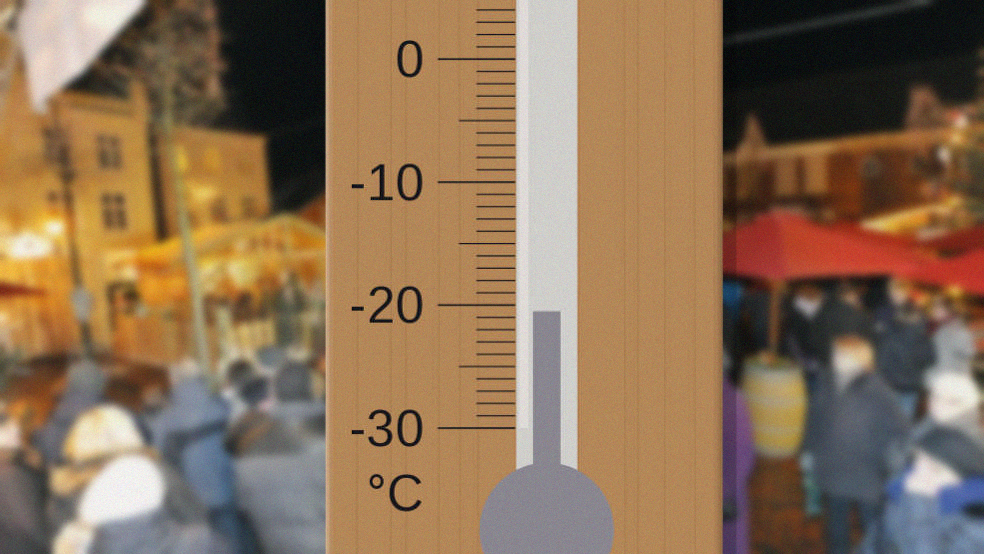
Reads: -20.5; °C
